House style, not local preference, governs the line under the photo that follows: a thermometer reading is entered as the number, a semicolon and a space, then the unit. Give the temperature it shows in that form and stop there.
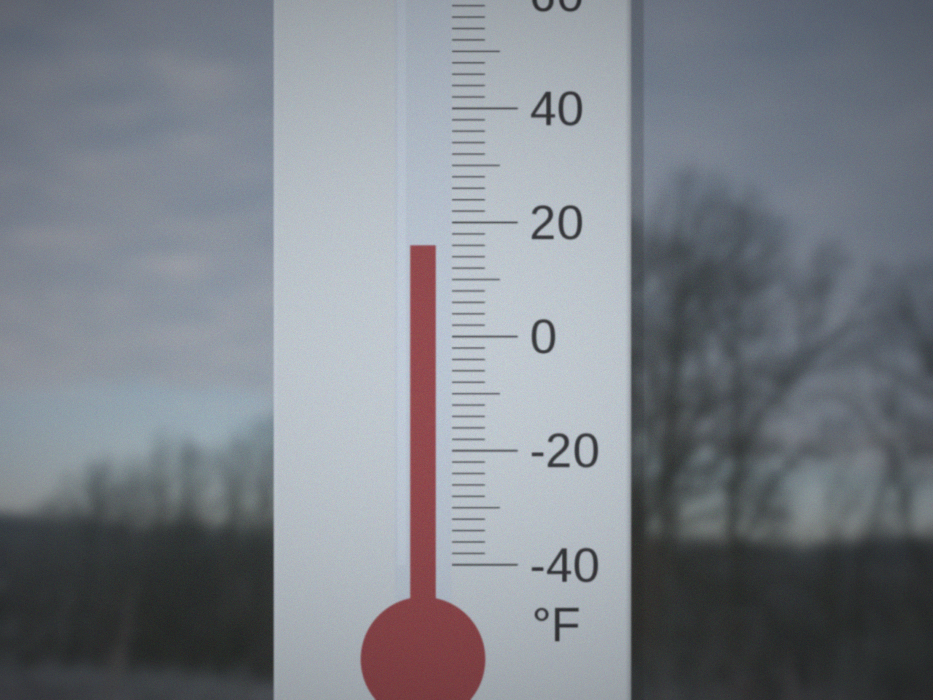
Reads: 16; °F
